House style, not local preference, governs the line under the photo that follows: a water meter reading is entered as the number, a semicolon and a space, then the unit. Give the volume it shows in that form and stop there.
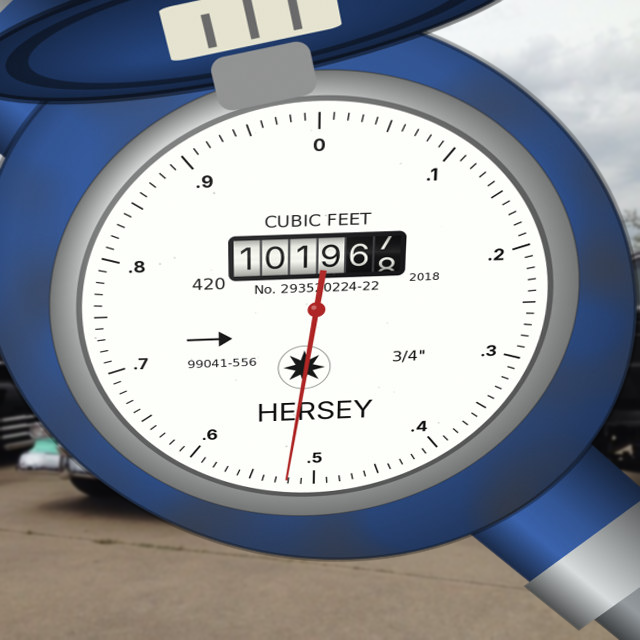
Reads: 101967.52; ft³
